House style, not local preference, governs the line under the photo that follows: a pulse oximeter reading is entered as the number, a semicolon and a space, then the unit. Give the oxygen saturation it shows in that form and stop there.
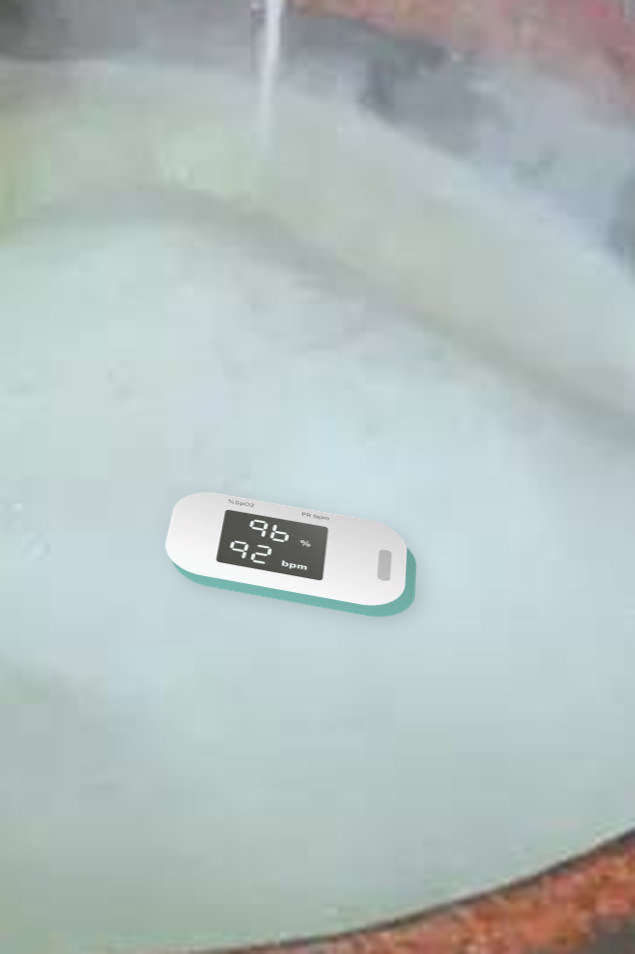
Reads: 96; %
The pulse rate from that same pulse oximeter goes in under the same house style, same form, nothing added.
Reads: 92; bpm
